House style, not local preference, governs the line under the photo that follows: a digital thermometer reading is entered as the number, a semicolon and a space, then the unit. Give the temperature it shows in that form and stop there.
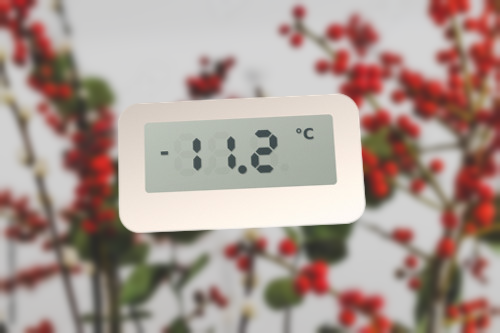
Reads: -11.2; °C
